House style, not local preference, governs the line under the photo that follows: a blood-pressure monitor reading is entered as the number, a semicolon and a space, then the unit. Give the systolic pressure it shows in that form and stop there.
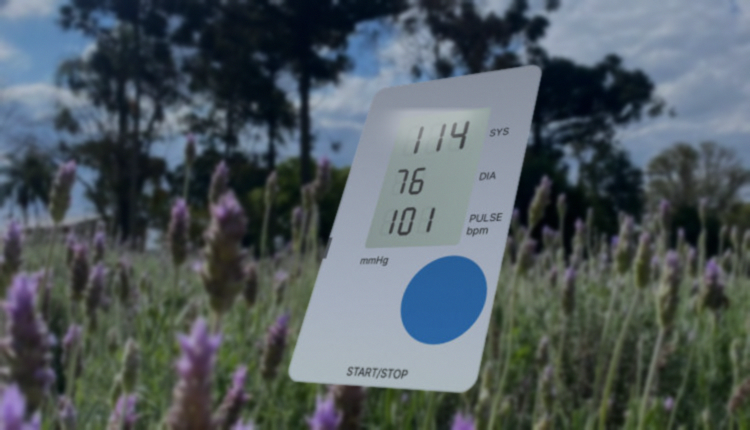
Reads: 114; mmHg
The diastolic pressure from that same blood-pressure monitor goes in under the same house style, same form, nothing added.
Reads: 76; mmHg
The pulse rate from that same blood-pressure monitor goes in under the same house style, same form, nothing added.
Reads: 101; bpm
